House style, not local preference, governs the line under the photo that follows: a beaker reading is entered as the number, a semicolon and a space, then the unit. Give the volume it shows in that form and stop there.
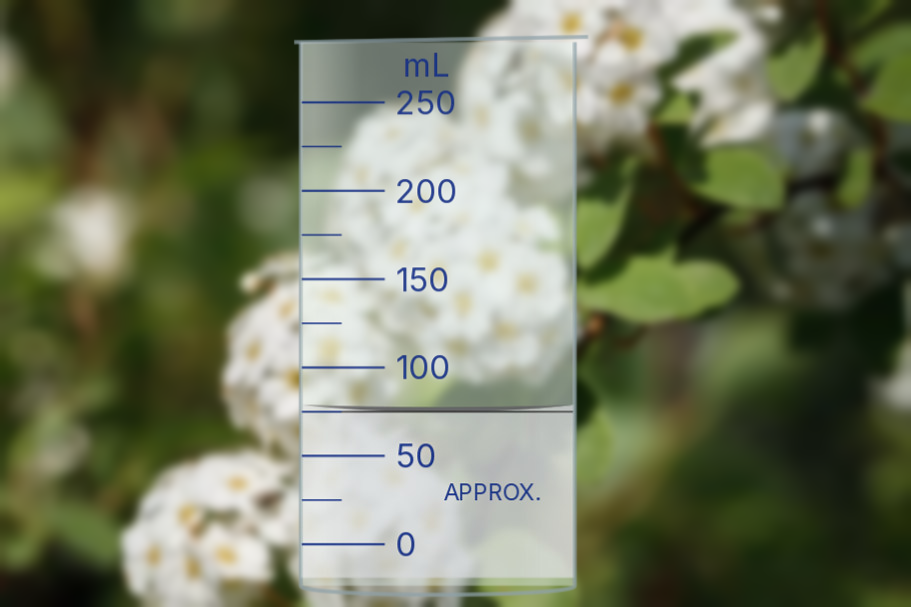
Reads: 75; mL
